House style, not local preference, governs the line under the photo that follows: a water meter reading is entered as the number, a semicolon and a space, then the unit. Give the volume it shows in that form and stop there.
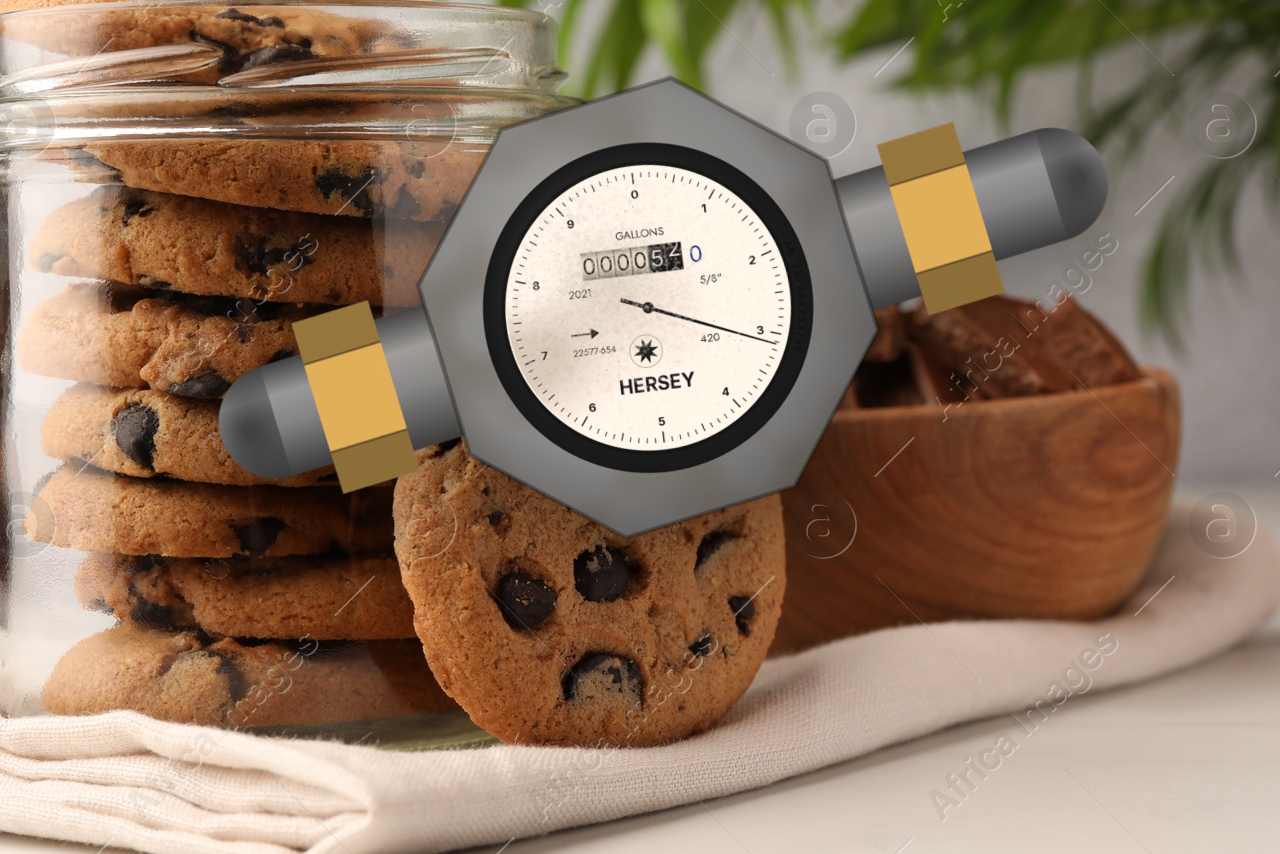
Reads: 523.1; gal
